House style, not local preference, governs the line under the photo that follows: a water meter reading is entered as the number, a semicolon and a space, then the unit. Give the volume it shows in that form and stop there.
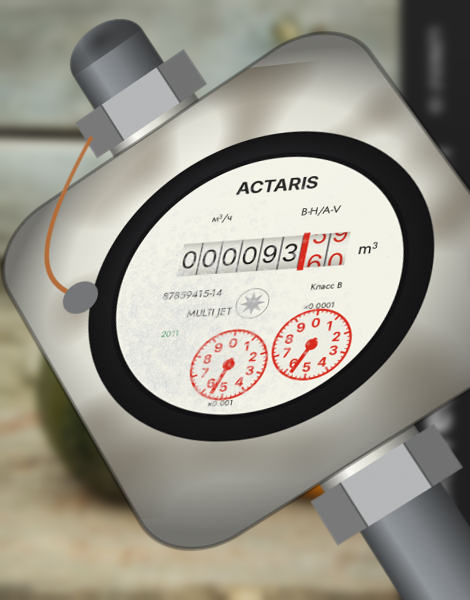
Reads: 93.5955; m³
